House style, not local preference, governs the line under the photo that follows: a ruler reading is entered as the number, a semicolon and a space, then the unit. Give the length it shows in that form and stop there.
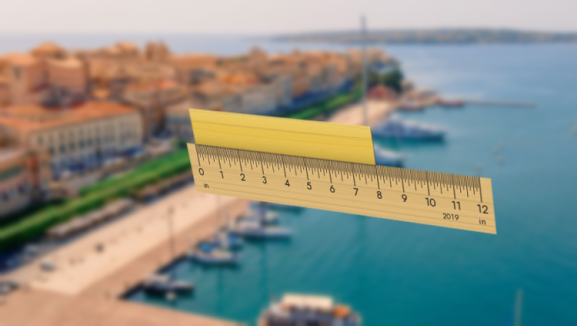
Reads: 8; in
